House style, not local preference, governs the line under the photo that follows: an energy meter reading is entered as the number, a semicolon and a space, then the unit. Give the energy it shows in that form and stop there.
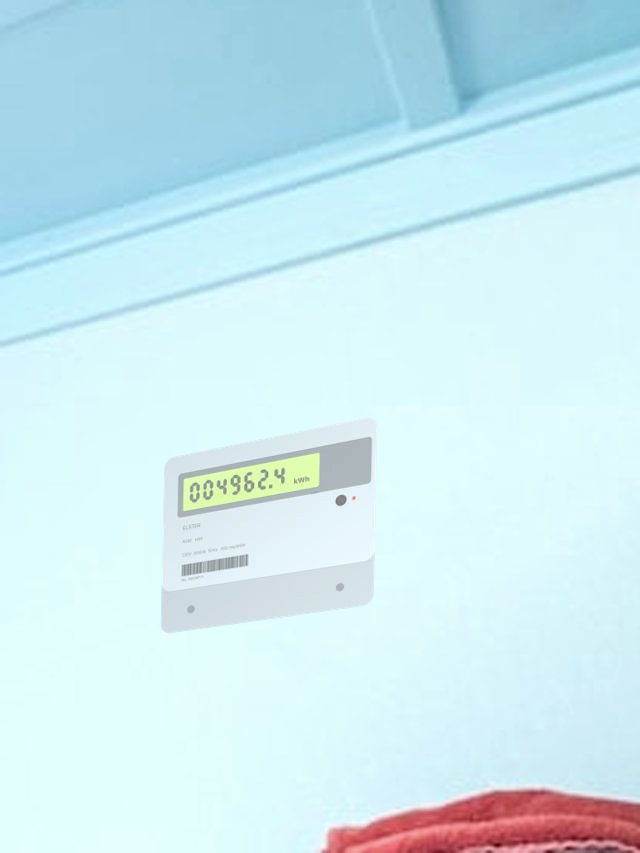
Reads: 4962.4; kWh
